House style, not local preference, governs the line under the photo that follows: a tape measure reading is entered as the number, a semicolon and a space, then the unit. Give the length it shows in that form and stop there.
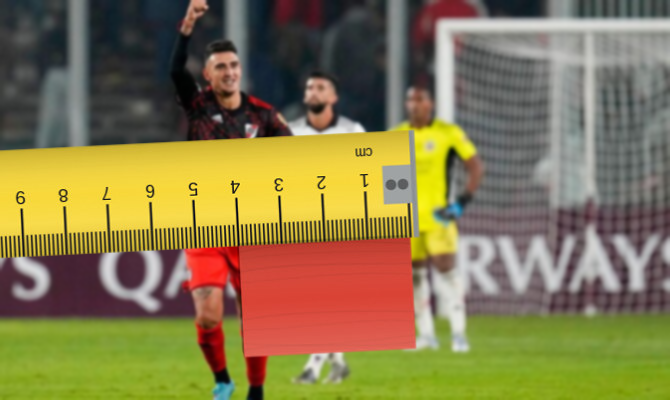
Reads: 4; cm
